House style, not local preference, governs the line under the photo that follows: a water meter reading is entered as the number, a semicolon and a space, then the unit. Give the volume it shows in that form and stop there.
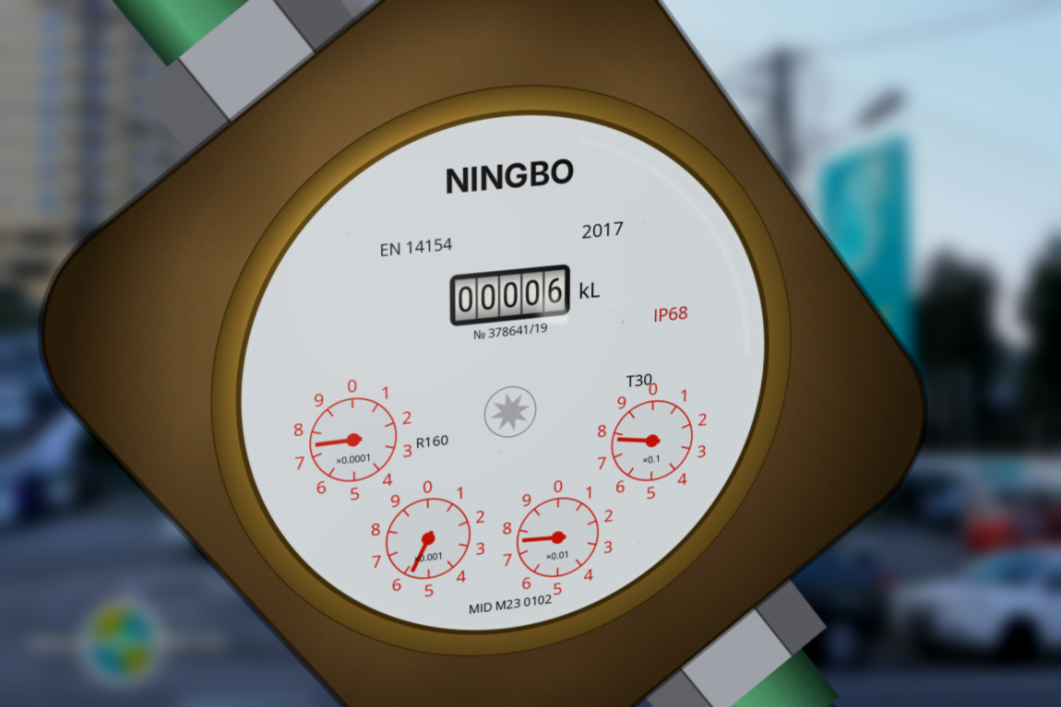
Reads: 6.7757; kL
